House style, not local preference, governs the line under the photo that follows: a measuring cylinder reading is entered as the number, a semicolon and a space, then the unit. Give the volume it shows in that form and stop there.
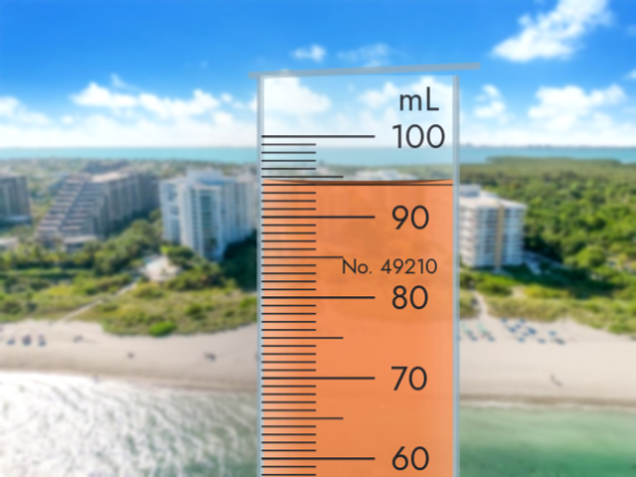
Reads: 94; mL
